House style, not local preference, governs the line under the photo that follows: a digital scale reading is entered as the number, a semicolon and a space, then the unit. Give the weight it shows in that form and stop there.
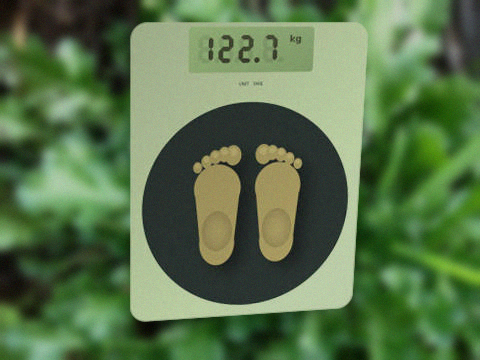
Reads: 122.7; kg
